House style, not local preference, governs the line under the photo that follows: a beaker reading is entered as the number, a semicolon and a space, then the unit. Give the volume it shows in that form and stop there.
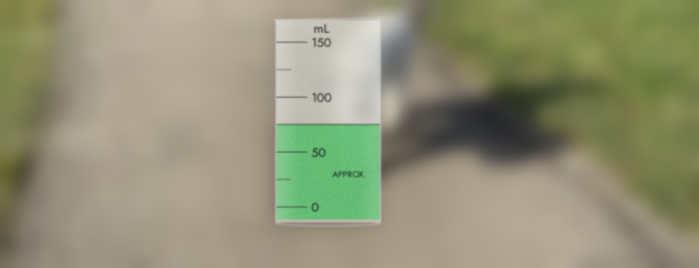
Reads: 75; mL
